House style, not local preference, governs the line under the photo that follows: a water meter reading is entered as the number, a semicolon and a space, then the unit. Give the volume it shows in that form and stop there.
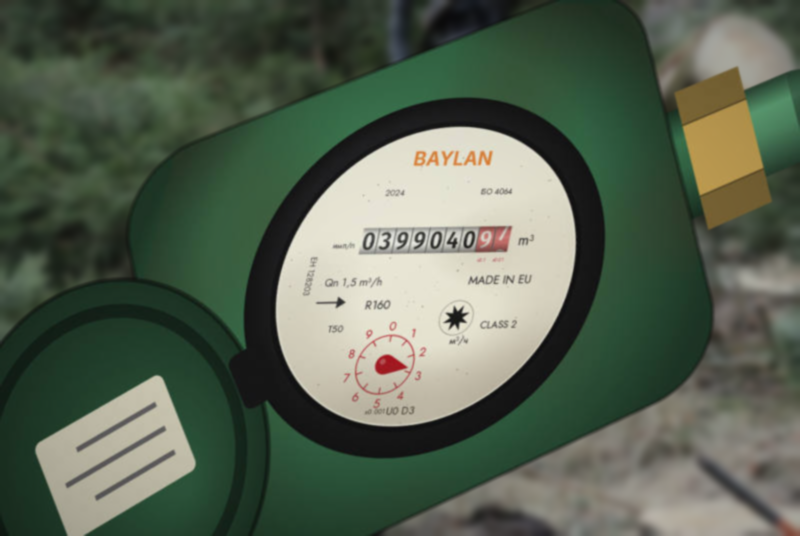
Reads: 399040.972; m³
